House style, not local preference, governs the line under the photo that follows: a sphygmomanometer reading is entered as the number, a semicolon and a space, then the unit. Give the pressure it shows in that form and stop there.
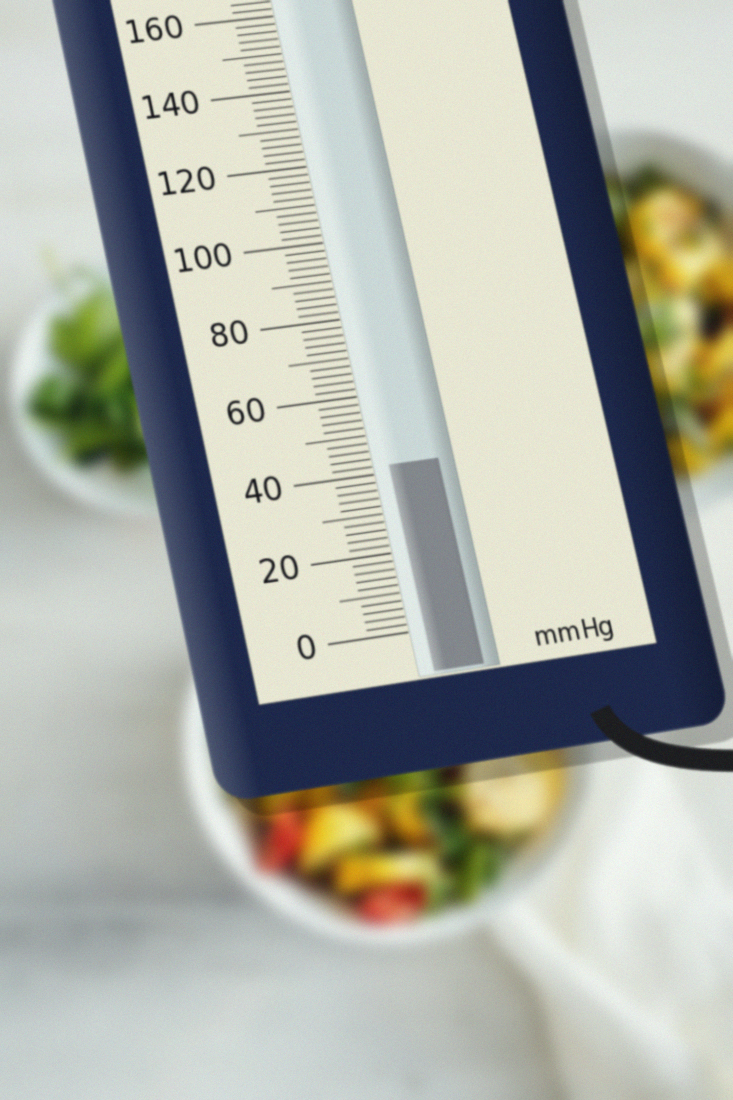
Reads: 42; mmHg
